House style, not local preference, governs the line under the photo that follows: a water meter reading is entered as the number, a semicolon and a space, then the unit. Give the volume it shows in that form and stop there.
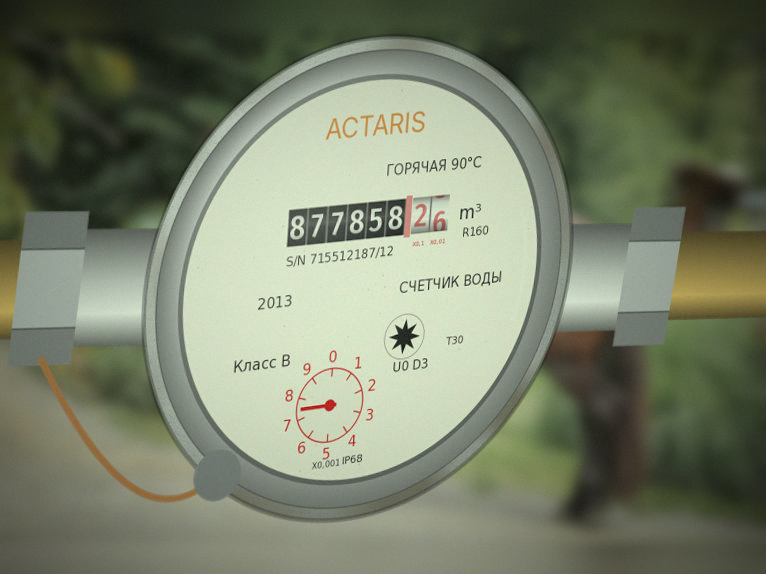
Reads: 877858.257; m³
